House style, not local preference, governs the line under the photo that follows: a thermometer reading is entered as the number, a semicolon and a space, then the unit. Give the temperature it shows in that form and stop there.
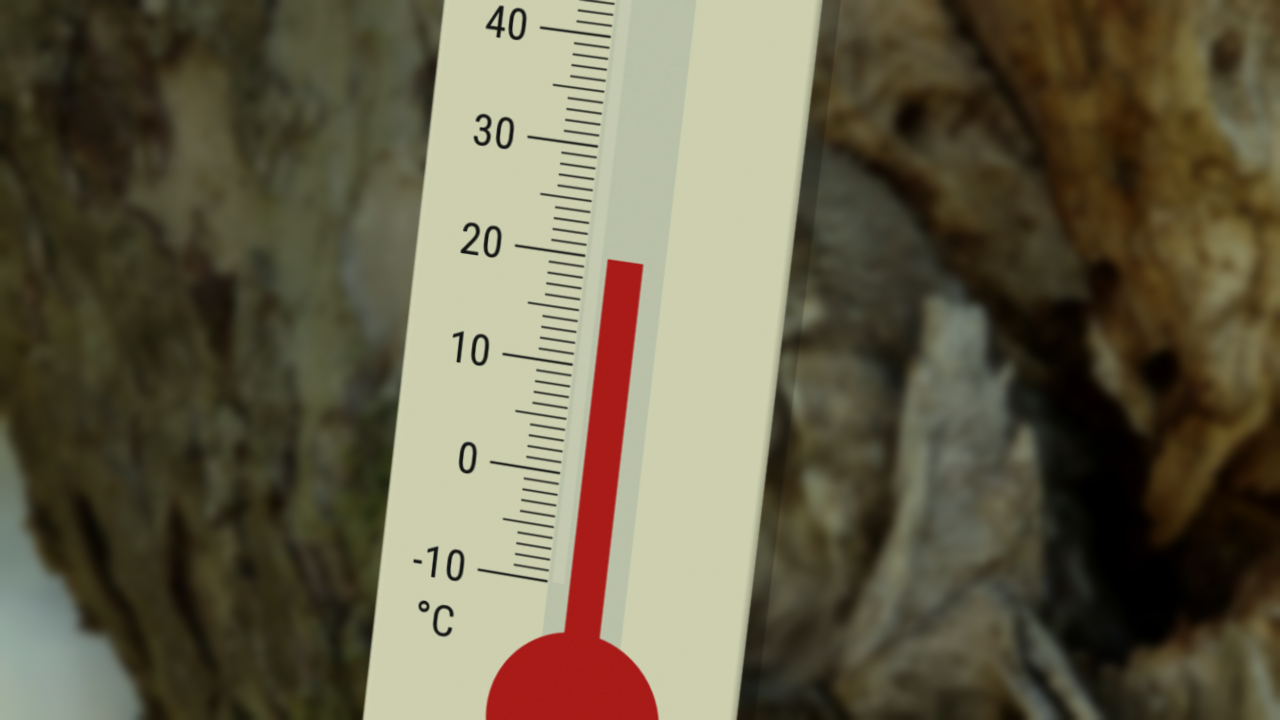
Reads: 20; °C
